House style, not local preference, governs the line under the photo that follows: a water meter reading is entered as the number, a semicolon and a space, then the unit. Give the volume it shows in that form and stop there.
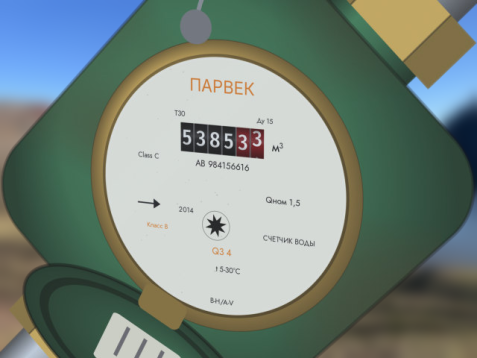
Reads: 5385.33; m³
